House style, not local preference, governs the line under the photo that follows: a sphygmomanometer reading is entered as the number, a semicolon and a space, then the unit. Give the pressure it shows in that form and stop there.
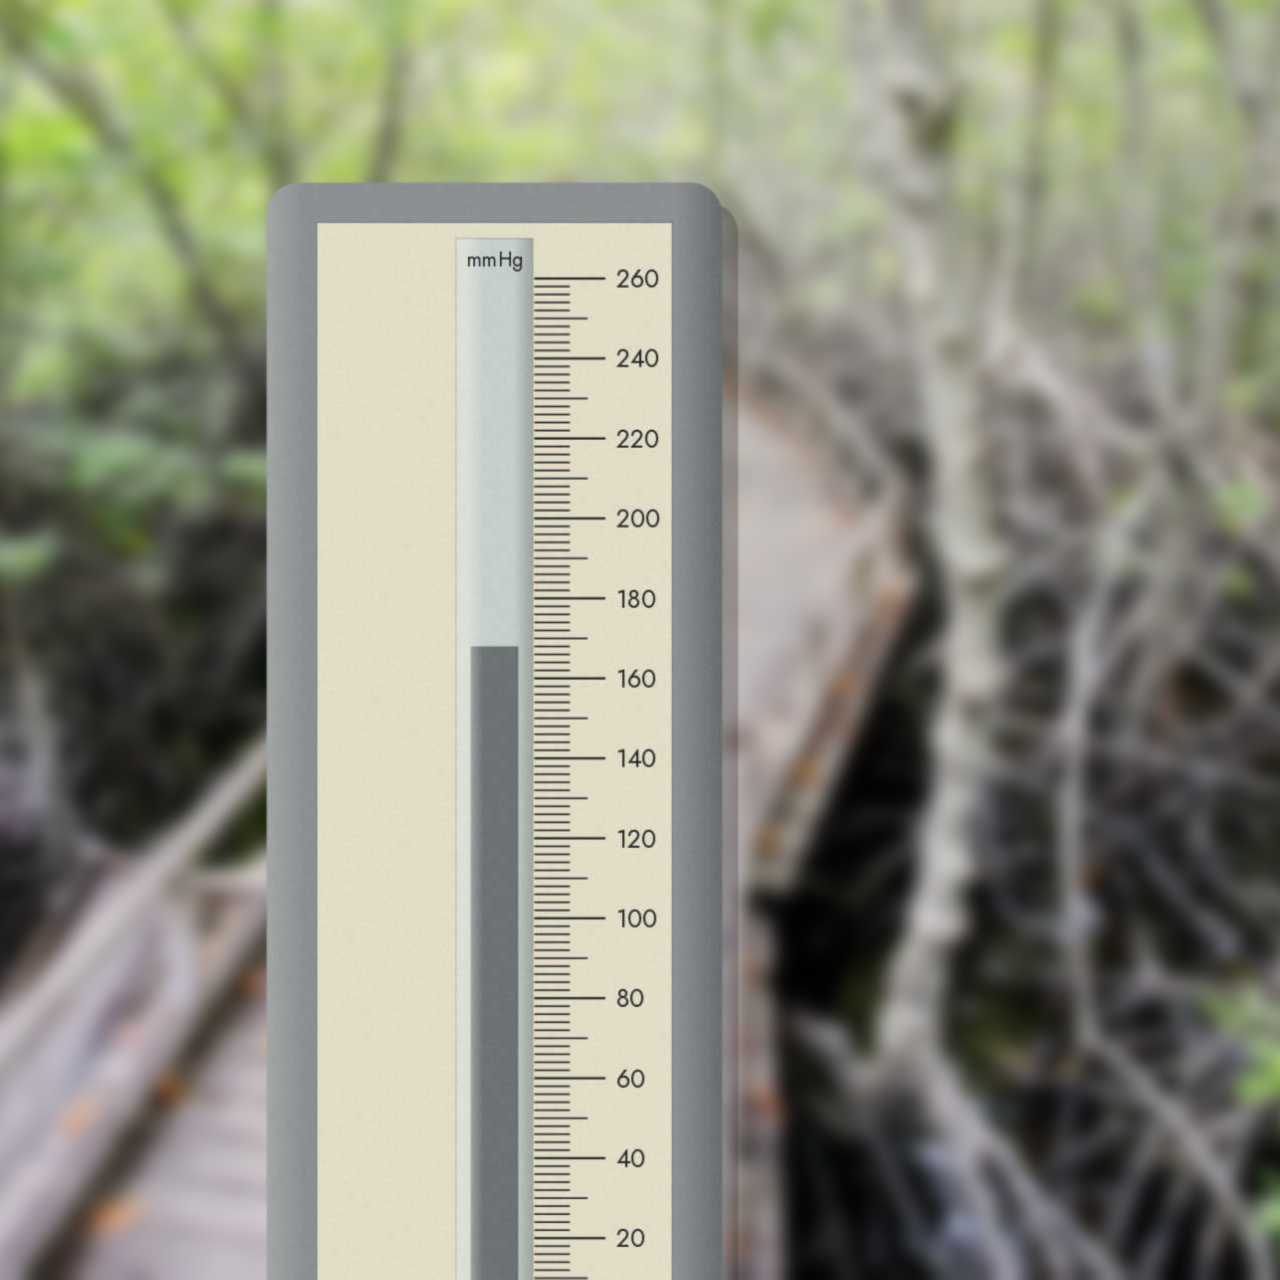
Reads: 168; mmHg
